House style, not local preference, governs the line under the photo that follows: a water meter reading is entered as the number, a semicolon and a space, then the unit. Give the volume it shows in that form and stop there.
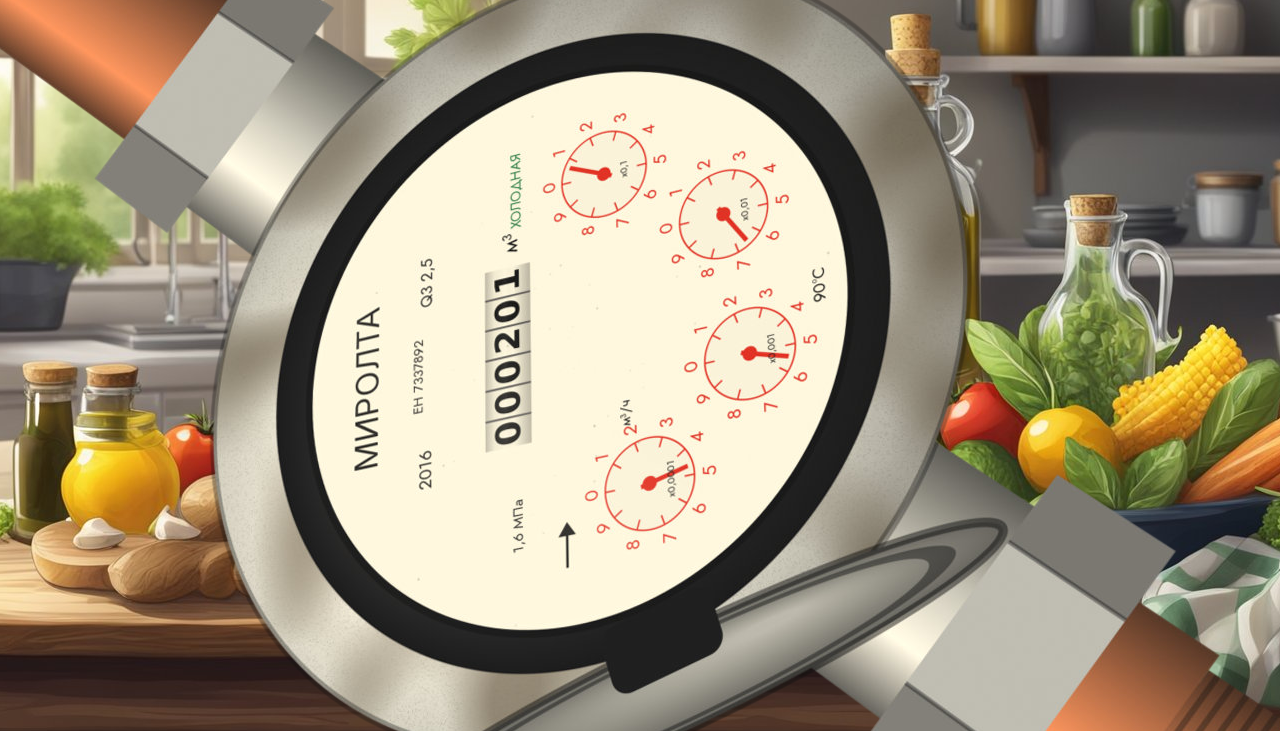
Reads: 201.0654; m³
